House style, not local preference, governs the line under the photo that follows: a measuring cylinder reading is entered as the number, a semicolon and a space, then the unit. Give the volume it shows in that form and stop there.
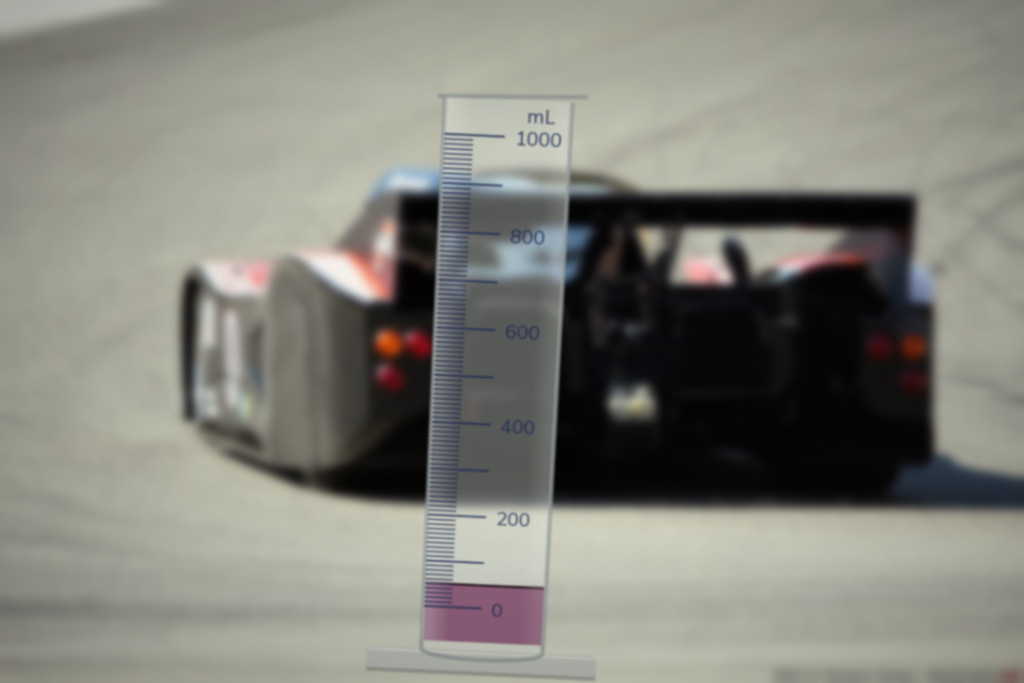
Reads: 50; mL
